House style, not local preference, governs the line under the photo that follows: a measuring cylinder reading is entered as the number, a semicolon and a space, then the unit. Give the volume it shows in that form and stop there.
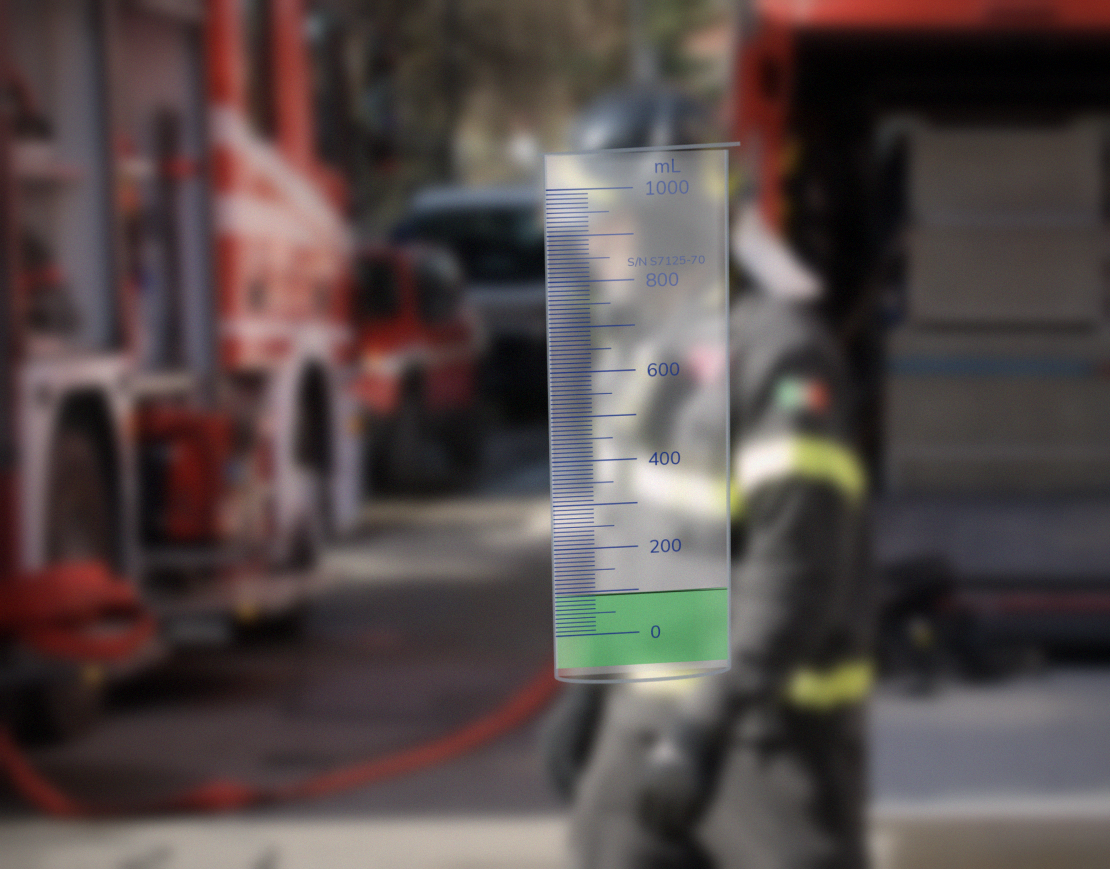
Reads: 90; mL
